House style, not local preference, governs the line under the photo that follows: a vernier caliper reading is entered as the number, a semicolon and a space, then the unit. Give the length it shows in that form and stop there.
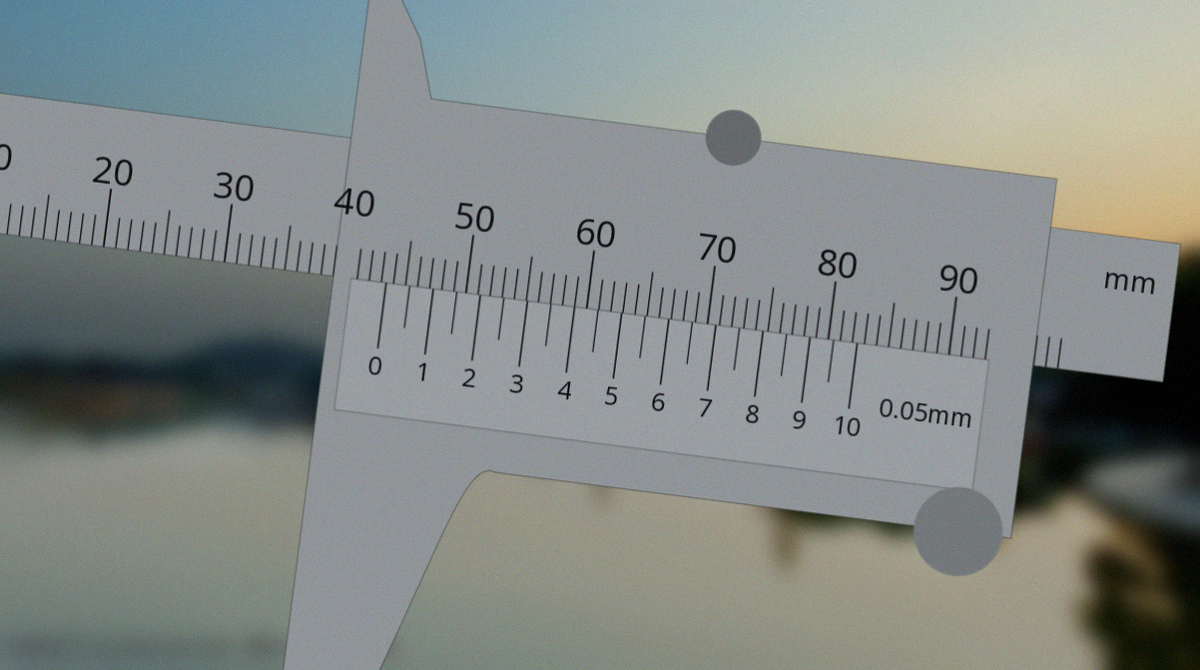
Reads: 43.4; mm
